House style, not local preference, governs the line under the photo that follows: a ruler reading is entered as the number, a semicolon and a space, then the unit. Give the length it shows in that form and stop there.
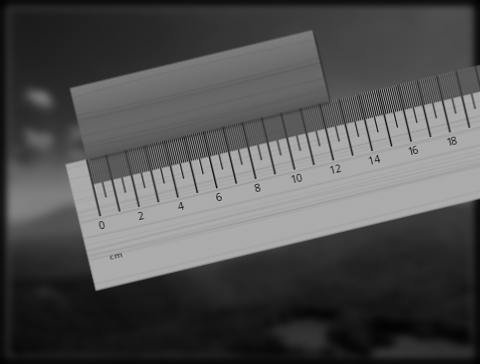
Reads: 12.5; cm
